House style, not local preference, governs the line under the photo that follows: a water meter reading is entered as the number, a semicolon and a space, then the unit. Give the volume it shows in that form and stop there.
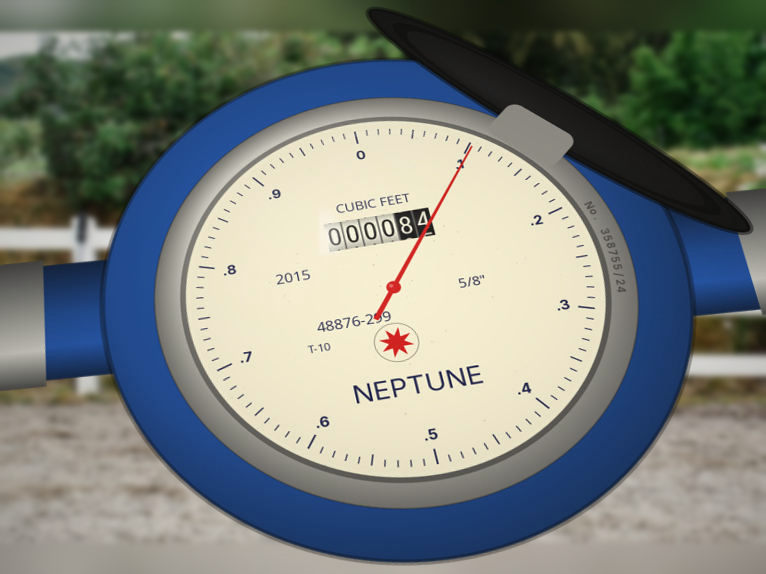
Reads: 84.10; ft³
